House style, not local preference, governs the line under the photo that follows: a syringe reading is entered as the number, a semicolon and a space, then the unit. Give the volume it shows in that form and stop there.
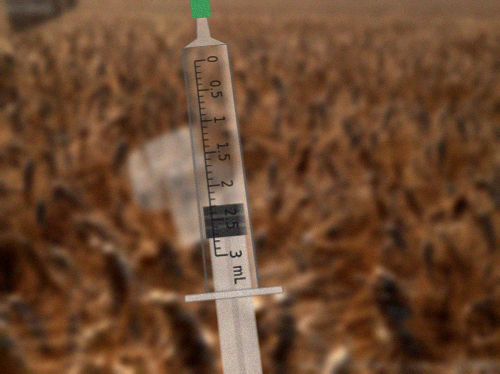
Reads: 2.3; mL
